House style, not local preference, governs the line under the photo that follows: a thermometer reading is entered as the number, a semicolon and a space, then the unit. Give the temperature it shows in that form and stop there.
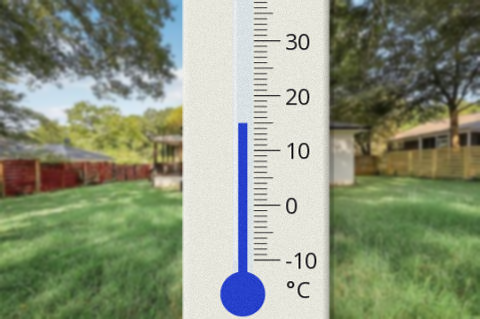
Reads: 15; °C
